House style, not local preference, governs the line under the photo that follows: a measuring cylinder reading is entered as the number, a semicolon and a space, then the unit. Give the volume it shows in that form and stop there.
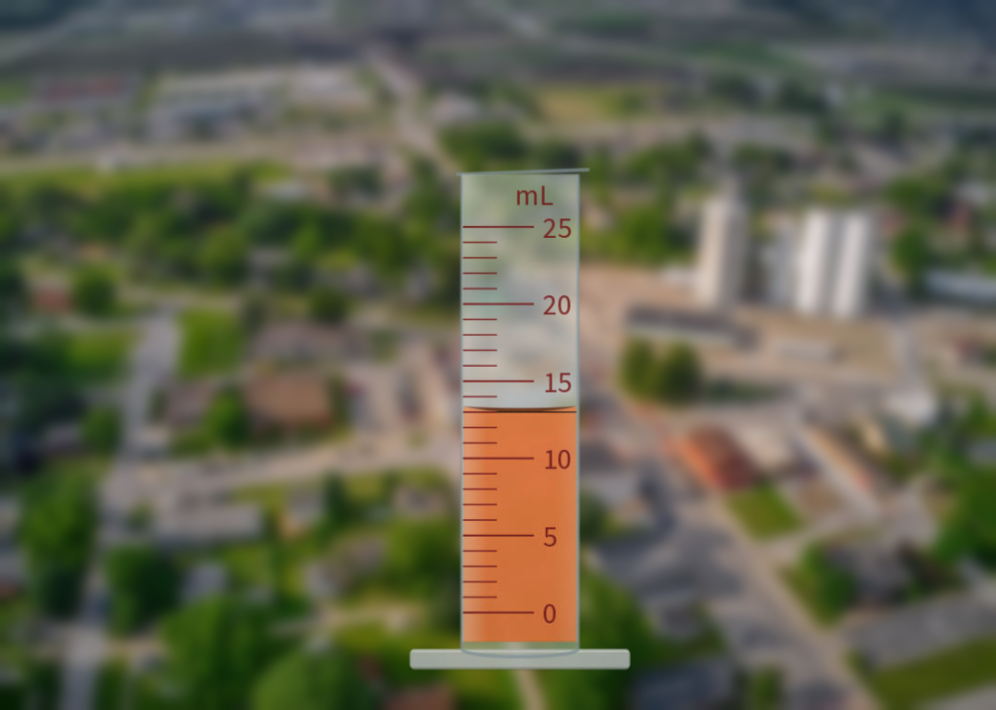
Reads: 13; mL
